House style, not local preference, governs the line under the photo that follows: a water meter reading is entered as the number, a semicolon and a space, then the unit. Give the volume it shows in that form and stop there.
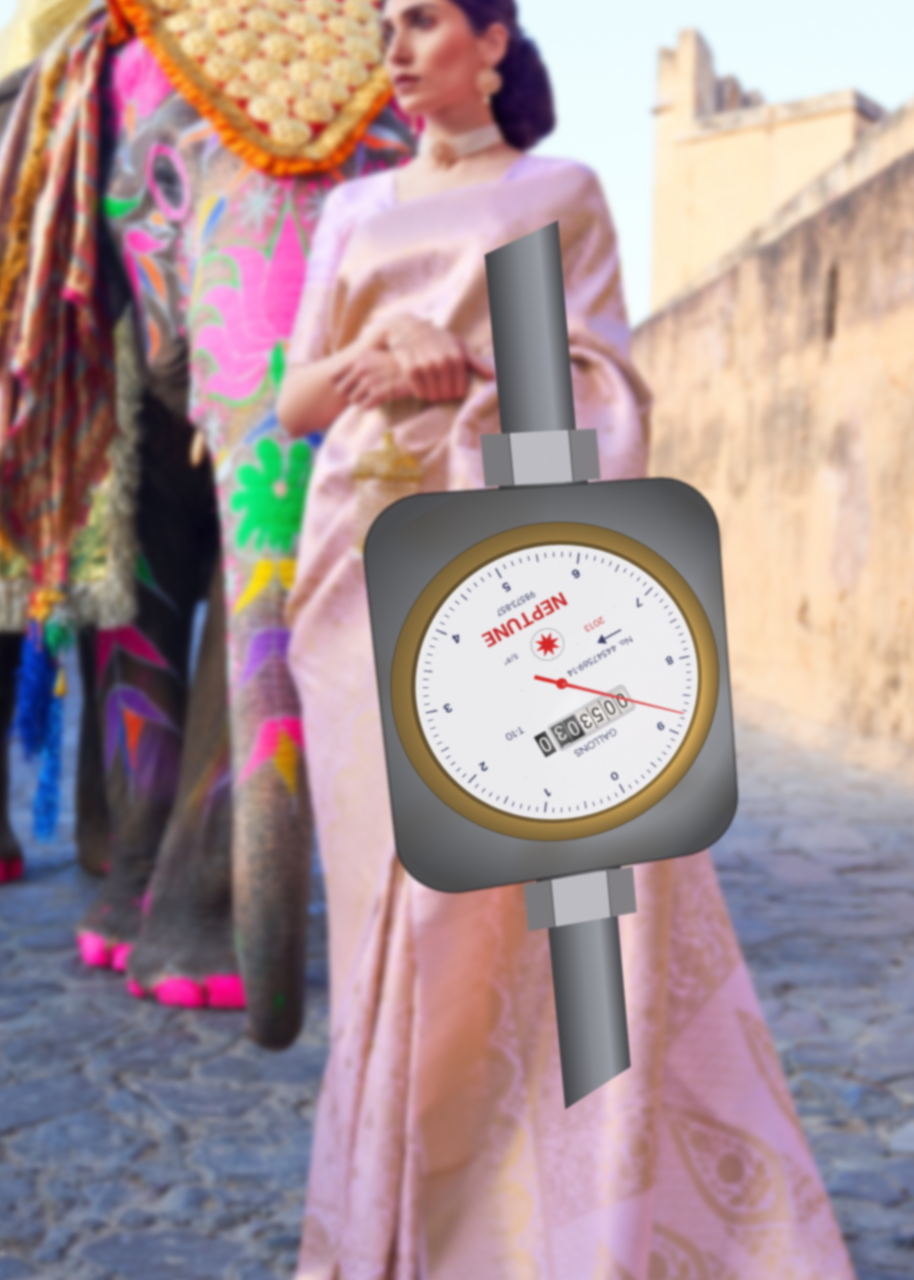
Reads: 53028.7; gal
